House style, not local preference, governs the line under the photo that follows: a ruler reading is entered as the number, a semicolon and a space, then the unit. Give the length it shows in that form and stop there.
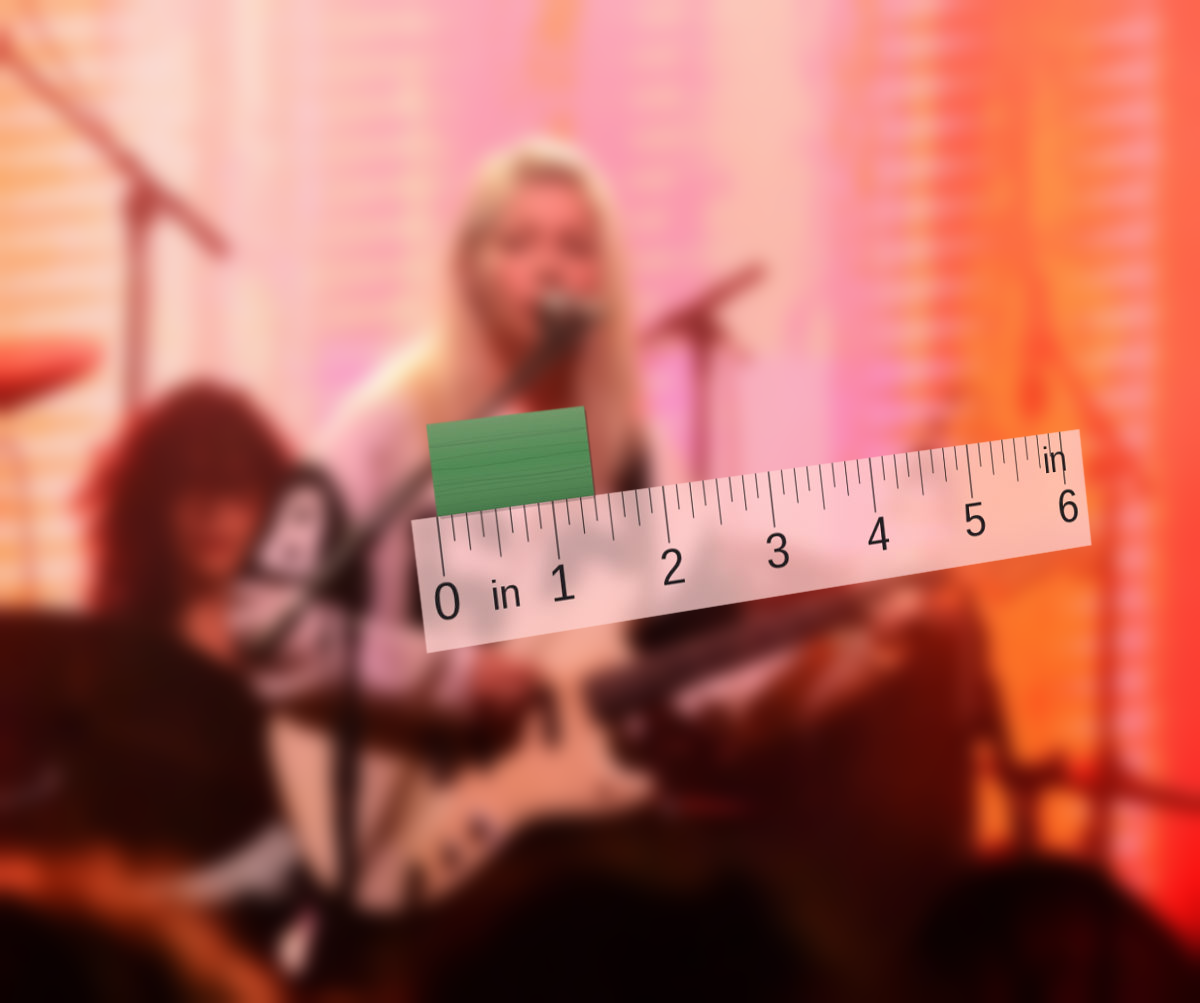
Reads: 1.375; in
